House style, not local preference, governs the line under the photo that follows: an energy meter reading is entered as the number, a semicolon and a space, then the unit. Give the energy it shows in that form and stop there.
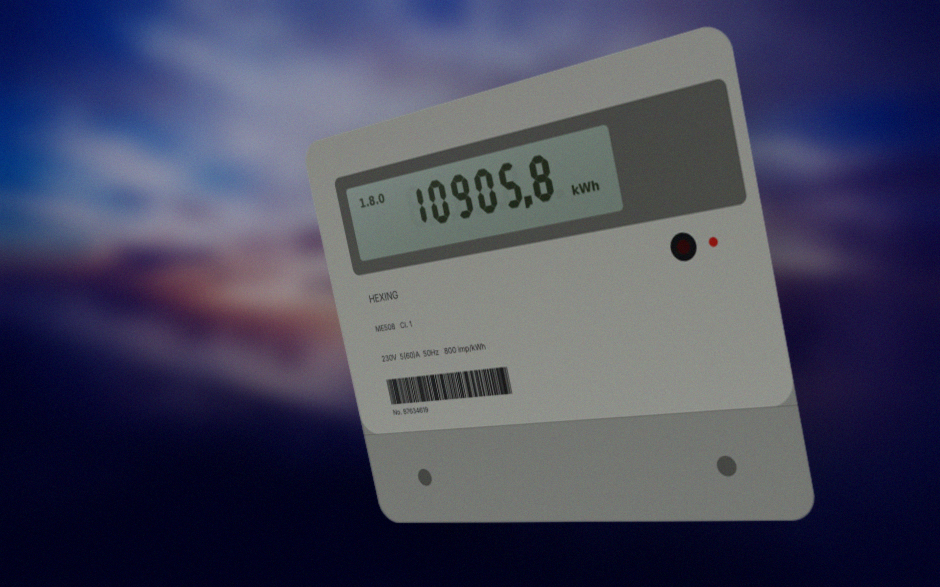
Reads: 10905.8; kWh
